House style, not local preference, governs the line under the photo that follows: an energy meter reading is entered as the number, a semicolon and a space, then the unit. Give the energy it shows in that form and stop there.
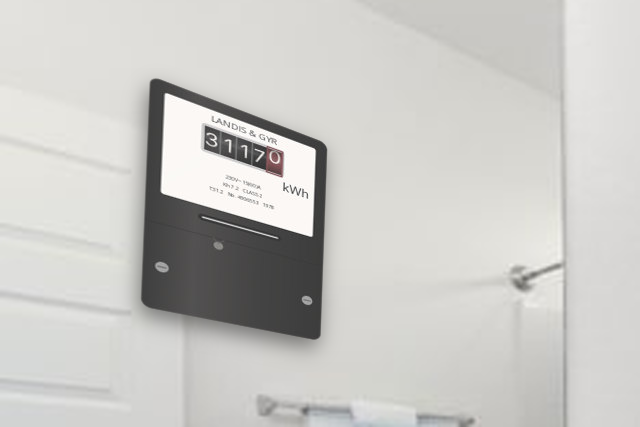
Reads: 3117.0; kWh
